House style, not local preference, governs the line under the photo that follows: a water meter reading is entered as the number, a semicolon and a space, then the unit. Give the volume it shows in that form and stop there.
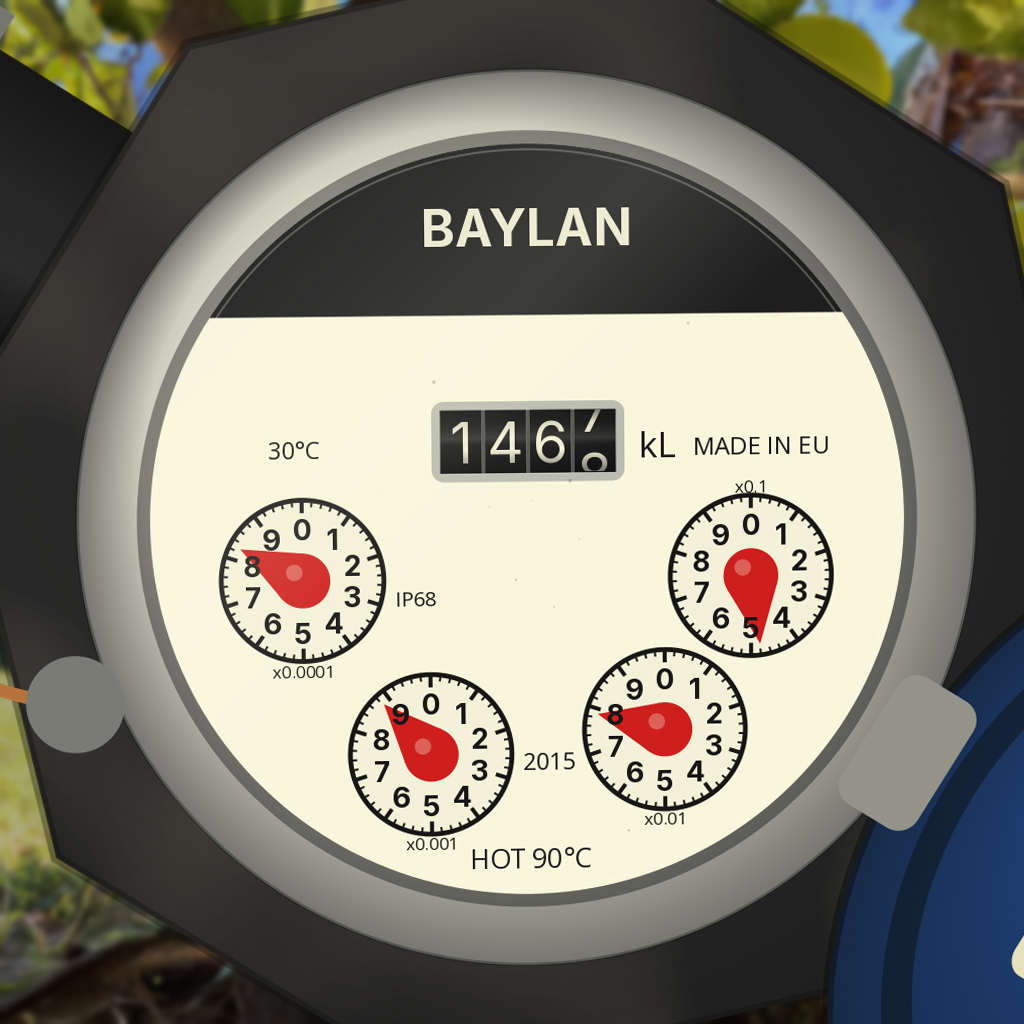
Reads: 1467.4788; kL
